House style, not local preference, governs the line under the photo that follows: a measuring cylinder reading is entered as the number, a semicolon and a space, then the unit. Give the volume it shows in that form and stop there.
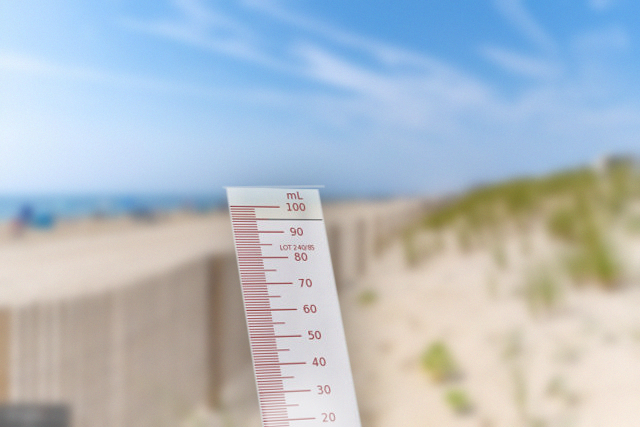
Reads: 95; mL
